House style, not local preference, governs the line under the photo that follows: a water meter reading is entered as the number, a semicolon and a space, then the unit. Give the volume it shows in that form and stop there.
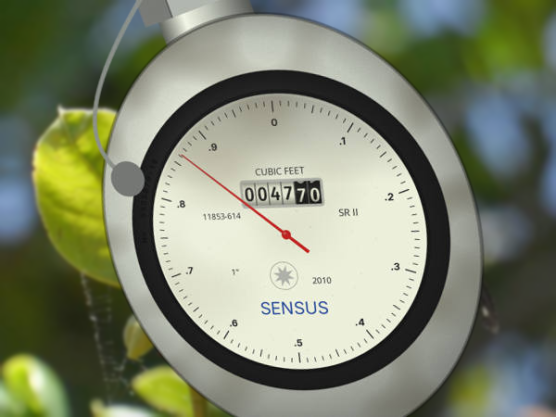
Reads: 4769.86; ft³
